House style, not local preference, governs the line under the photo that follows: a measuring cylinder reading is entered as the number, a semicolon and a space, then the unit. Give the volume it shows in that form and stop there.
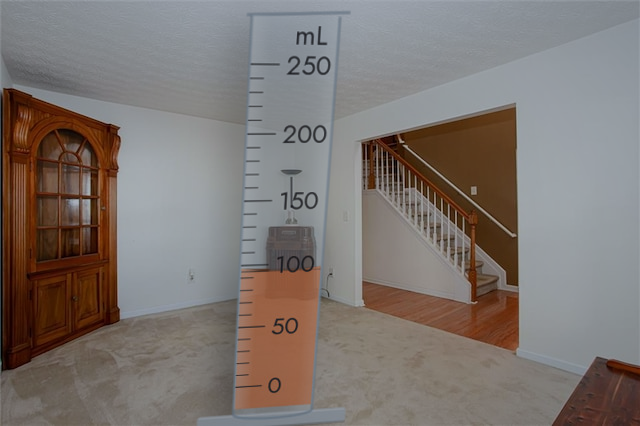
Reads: 95; mL
